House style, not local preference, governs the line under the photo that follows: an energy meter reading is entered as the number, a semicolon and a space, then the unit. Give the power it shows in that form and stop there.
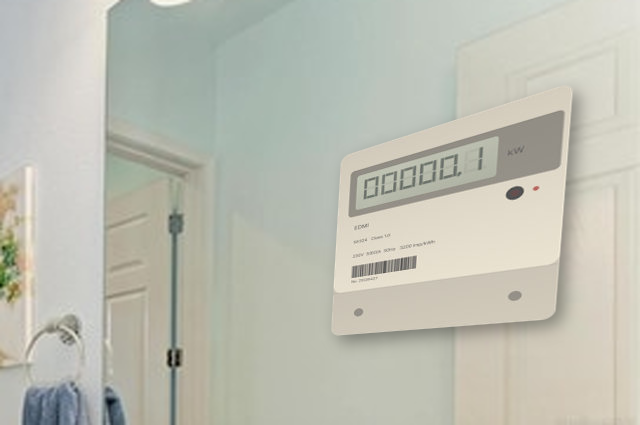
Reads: 0.1; kW
